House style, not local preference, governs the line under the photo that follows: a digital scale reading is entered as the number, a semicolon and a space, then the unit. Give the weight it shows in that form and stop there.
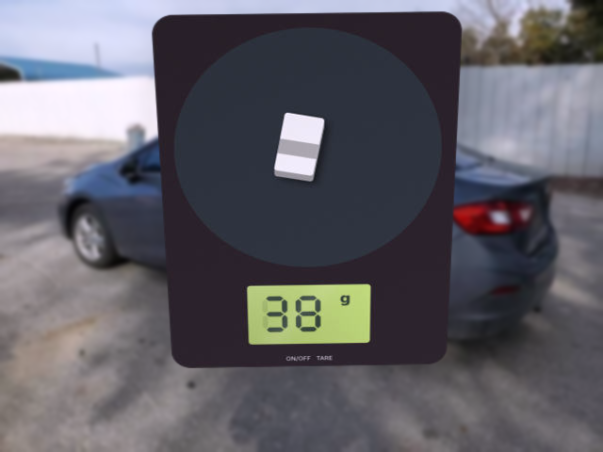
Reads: 38; g
